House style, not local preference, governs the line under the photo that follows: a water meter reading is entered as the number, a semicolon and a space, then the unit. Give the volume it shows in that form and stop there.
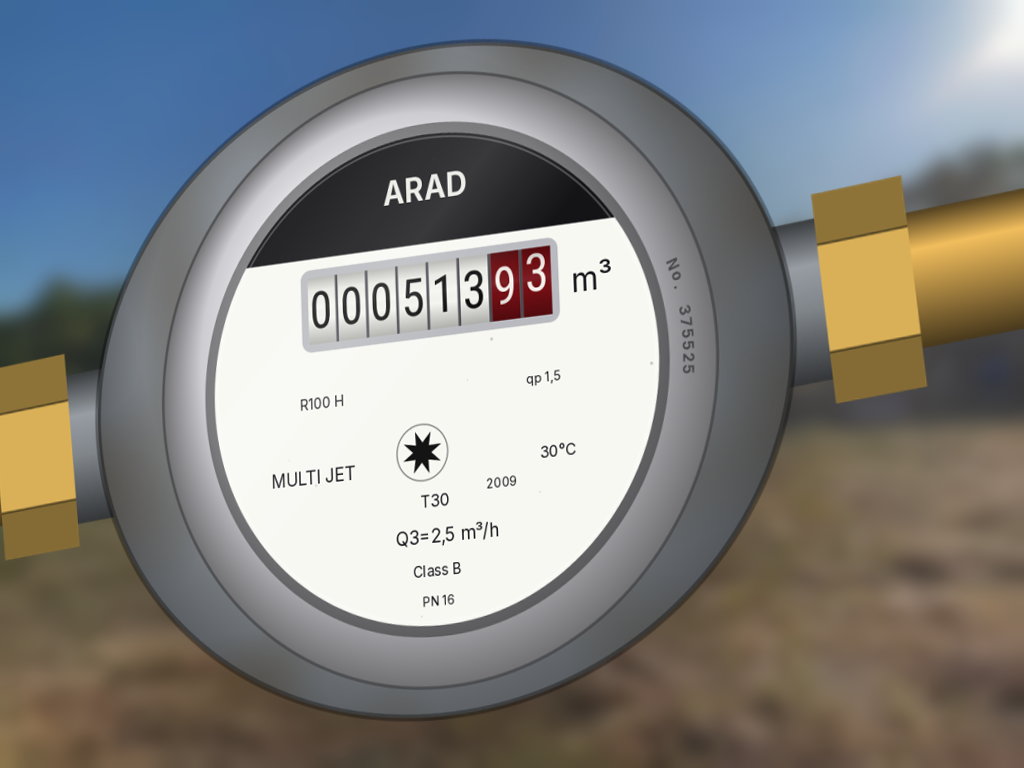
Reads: 513.93; m³
